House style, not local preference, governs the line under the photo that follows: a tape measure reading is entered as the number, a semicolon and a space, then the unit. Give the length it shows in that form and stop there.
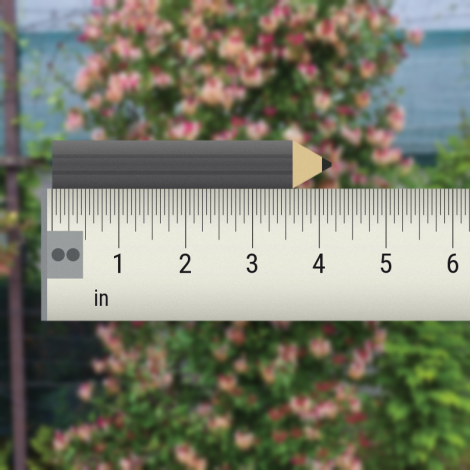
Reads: 4.1875; in
